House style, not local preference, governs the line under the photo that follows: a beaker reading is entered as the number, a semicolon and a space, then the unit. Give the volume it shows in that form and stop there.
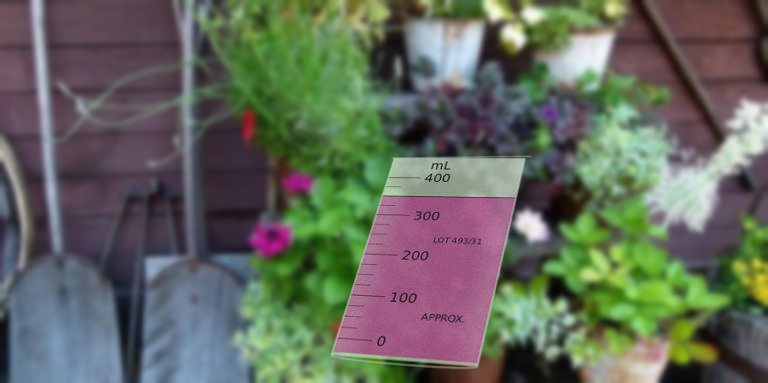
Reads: 350; mL
